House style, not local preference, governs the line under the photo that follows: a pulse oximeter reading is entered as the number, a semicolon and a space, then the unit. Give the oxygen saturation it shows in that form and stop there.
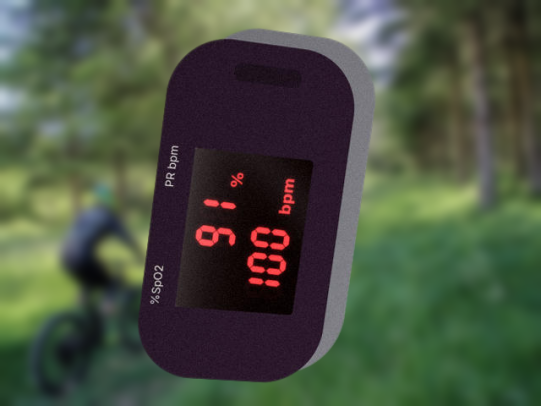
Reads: 91; %
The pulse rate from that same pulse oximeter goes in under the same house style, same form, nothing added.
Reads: 100; bpm
